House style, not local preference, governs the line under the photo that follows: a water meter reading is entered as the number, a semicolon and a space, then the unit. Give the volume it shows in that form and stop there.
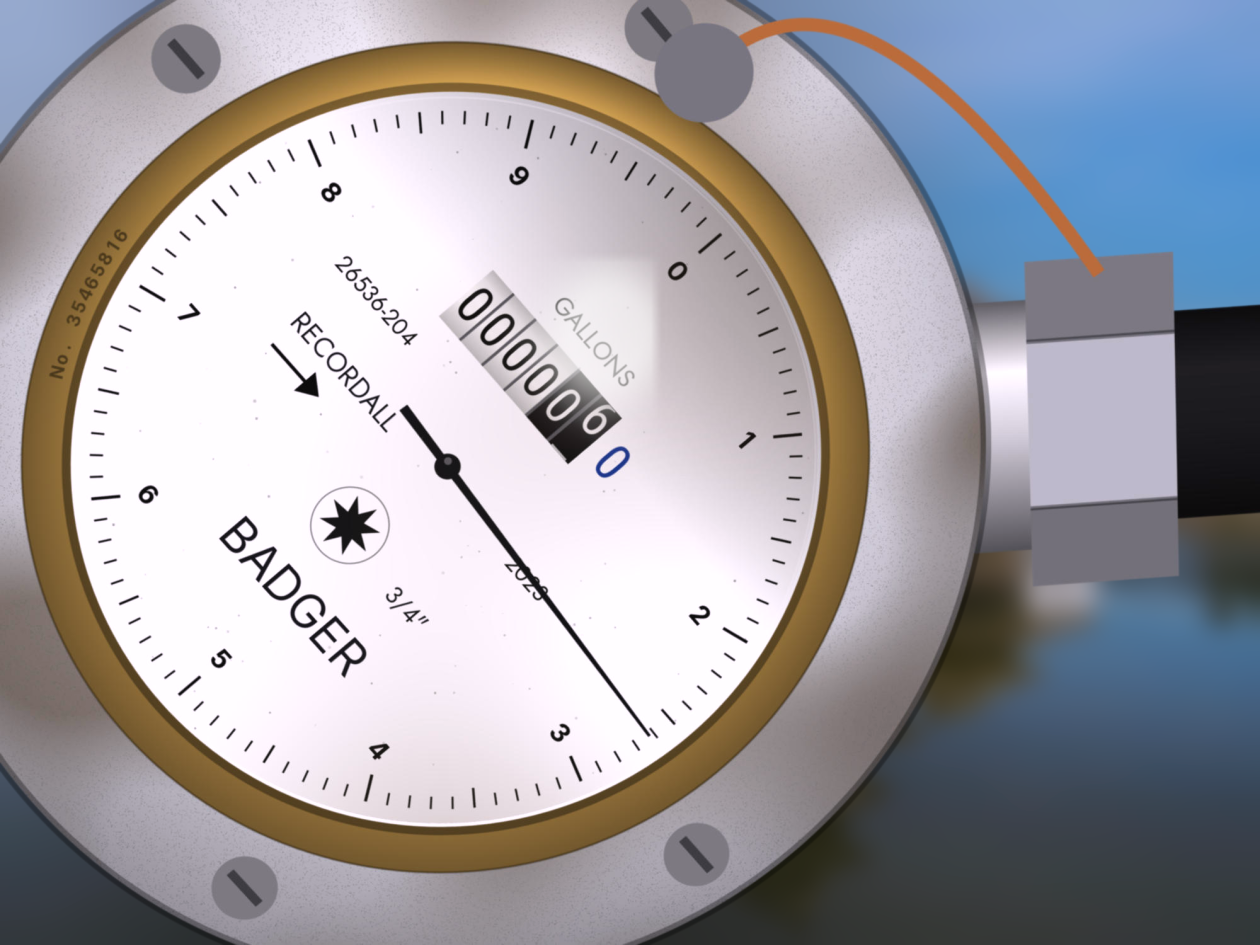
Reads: 62.6; gal
